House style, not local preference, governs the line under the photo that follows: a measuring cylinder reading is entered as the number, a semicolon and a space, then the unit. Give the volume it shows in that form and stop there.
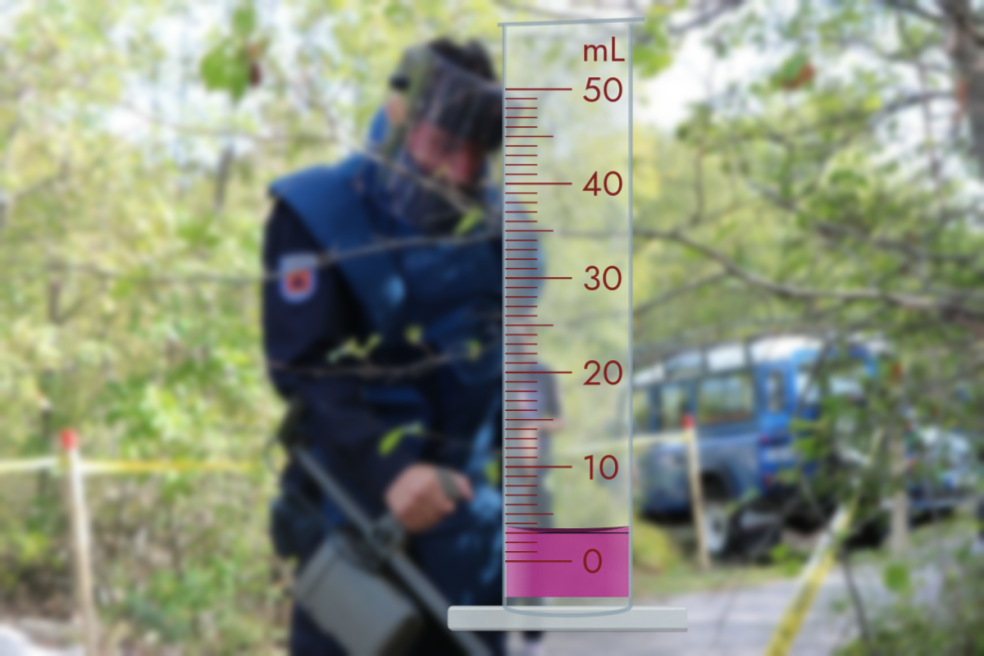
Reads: 3; mL
